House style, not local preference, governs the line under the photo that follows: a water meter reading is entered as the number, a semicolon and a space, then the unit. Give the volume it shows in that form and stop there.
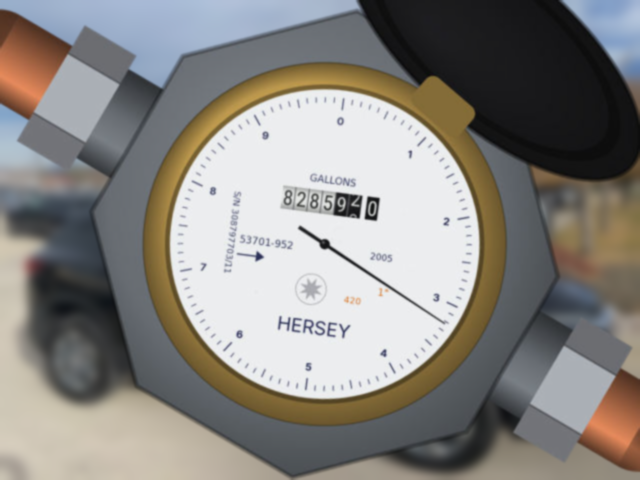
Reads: 8285923.2; gal
